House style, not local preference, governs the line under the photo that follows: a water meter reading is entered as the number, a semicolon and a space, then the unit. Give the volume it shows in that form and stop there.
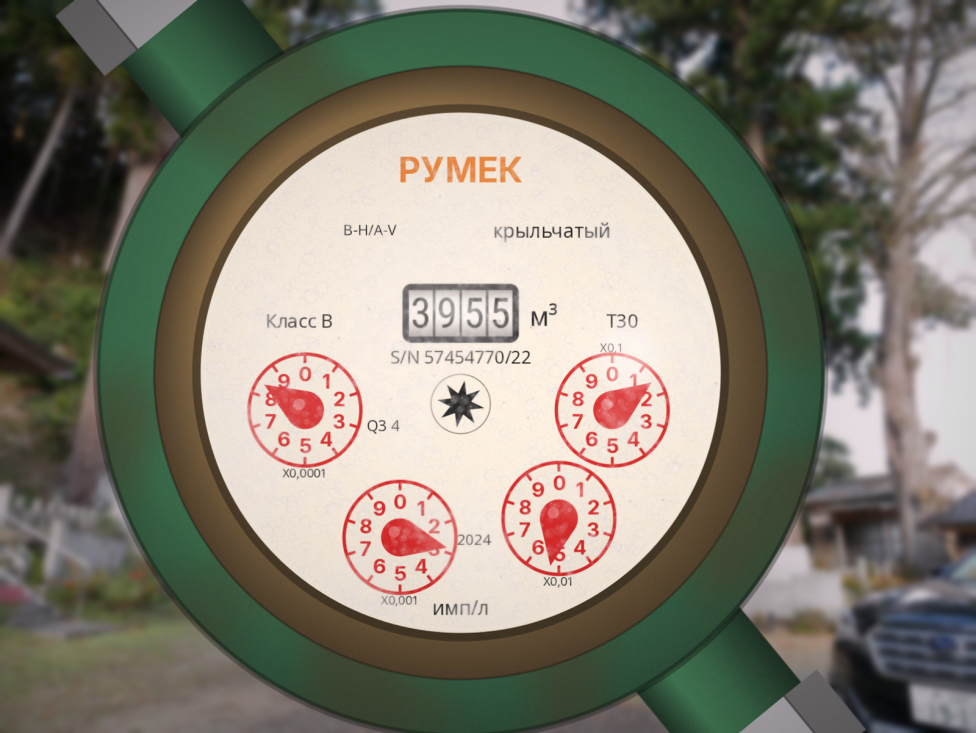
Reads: 3955.1528; m³
